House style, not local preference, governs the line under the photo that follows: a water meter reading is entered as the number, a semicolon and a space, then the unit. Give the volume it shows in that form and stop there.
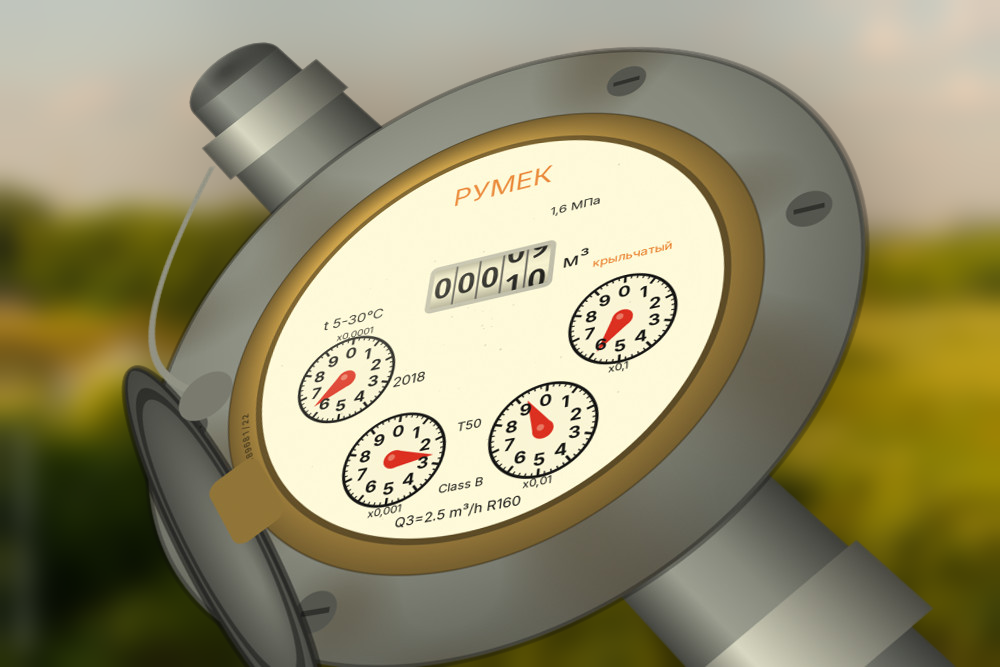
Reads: 9.5926; m³
